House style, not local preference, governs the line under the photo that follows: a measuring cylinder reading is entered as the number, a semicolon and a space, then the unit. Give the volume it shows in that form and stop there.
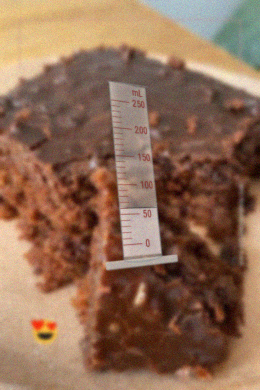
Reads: 60; mL
